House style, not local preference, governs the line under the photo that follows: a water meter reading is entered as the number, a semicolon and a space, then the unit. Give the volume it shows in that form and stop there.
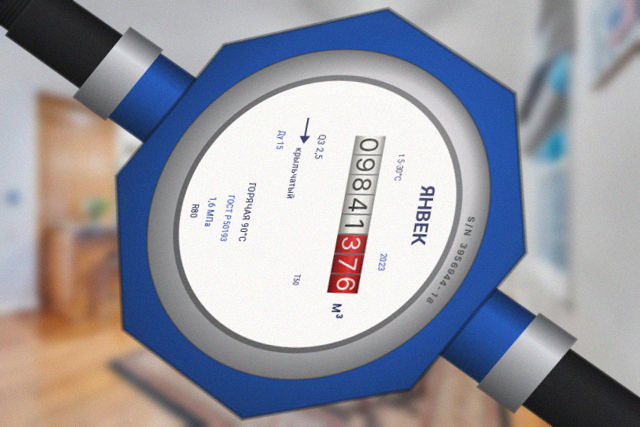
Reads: 9841.376; m³
